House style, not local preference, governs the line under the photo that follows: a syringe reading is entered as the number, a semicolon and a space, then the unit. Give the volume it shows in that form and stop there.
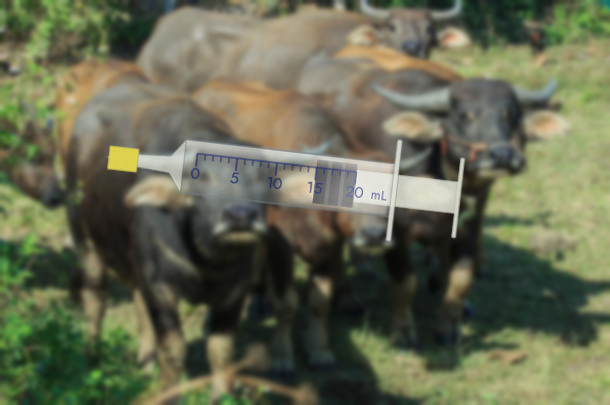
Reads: 15; mL
